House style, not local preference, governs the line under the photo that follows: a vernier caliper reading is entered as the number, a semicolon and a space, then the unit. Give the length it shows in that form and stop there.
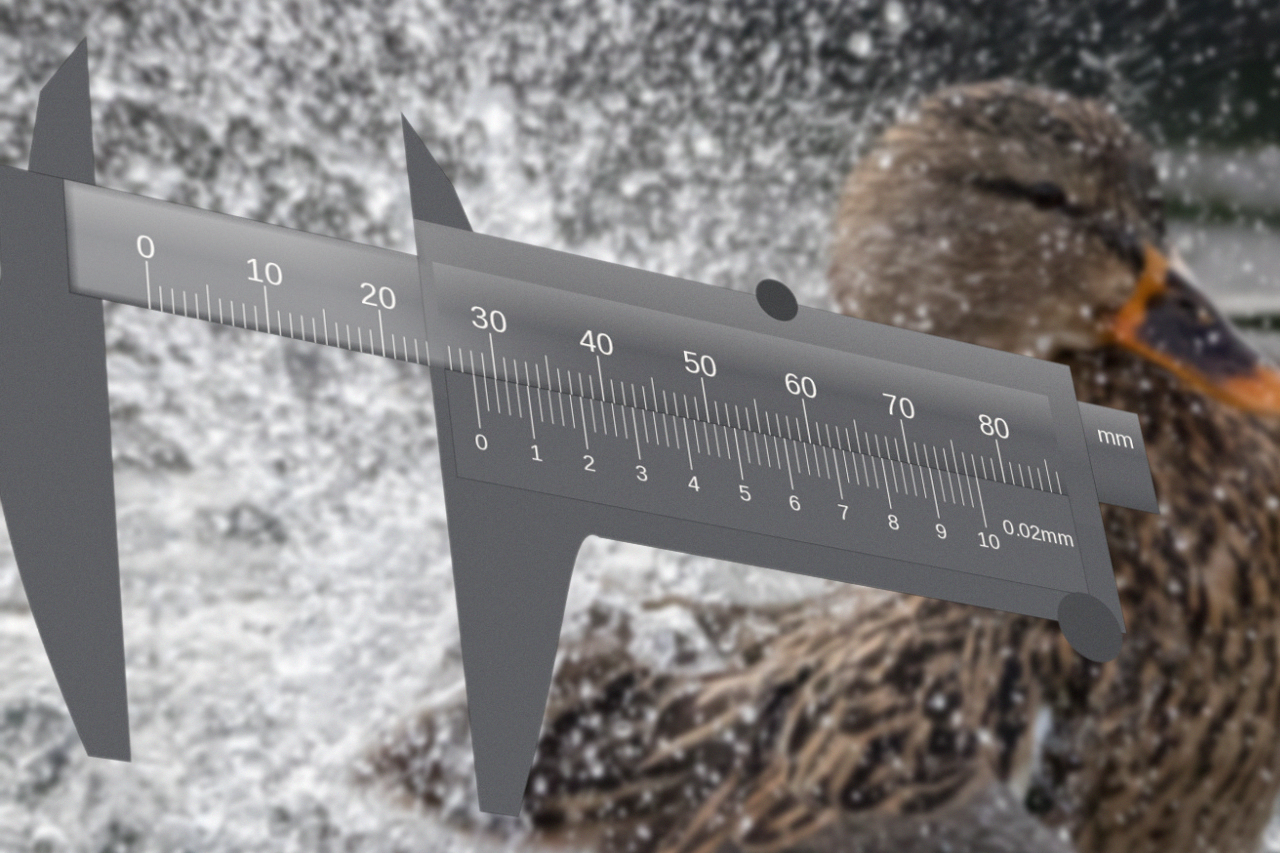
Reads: 28.0; mm
